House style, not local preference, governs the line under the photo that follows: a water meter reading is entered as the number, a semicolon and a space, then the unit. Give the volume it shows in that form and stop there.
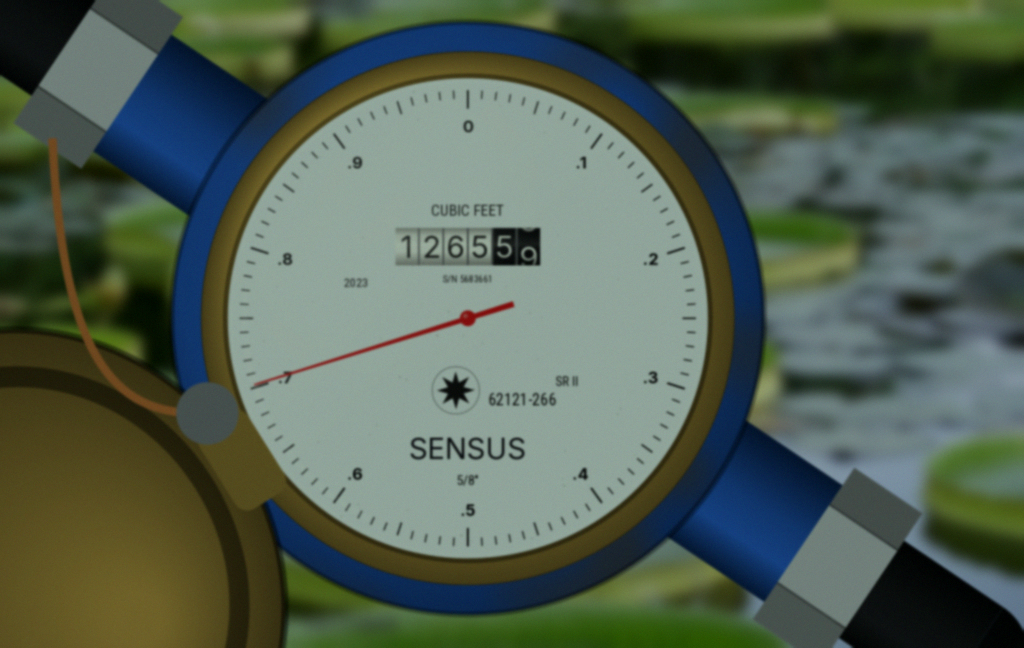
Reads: 126558.70; ft³
